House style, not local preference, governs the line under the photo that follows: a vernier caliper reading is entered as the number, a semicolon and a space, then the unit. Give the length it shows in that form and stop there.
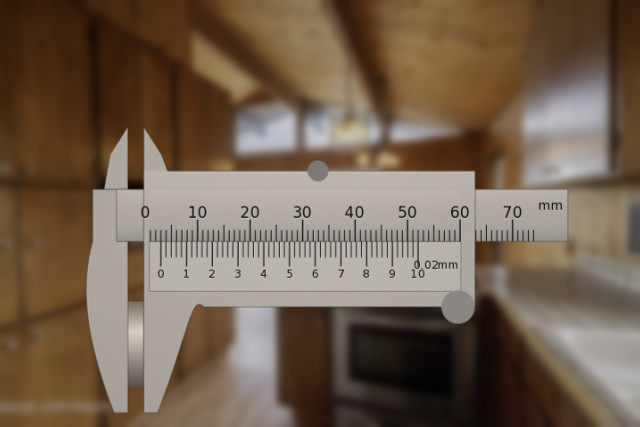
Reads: 3.0; mm
